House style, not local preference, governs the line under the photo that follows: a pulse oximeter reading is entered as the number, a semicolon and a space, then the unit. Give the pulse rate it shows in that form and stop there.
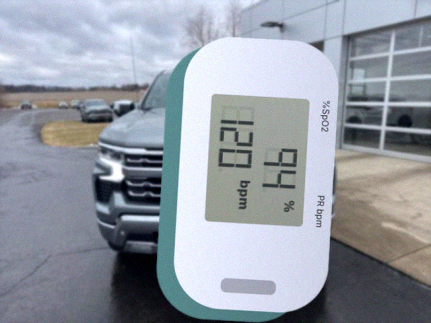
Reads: 120; bpm
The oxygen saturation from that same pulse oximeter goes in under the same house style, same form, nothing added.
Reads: 94; %
